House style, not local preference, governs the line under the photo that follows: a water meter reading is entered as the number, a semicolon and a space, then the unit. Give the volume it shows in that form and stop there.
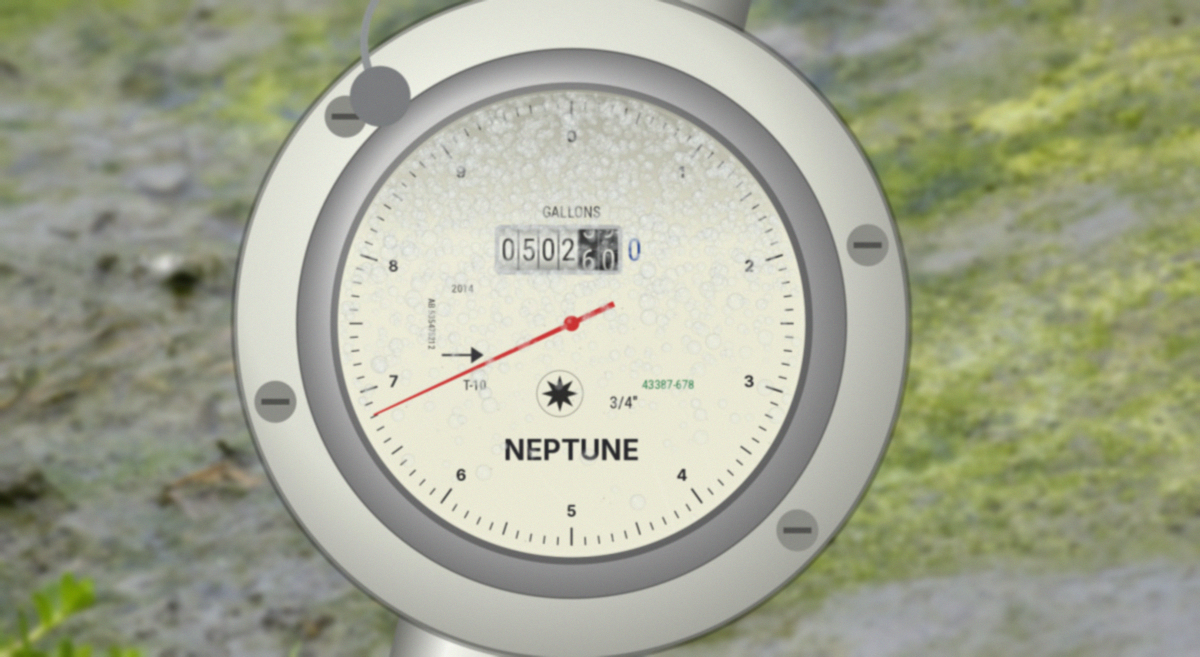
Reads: 502596.8; gal
